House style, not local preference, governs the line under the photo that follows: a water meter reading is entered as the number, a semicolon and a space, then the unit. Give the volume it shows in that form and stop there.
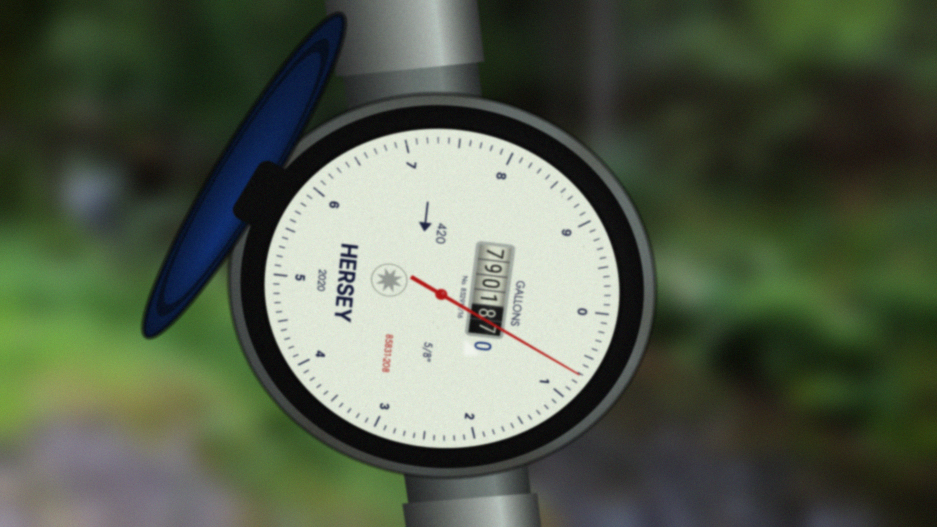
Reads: 7901870.7; gal
